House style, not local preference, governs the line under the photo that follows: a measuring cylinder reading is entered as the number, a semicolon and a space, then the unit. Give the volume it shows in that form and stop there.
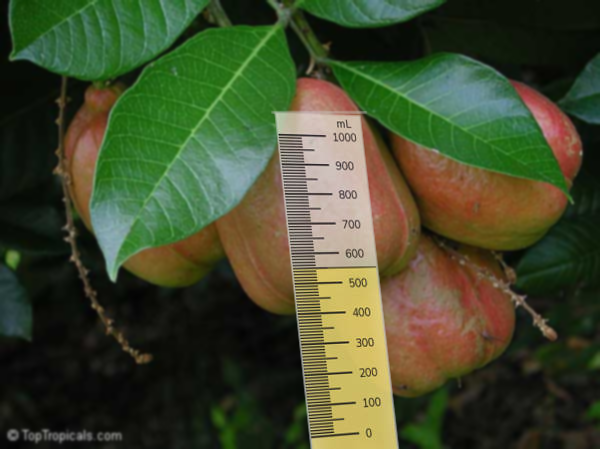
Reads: 550; mL
